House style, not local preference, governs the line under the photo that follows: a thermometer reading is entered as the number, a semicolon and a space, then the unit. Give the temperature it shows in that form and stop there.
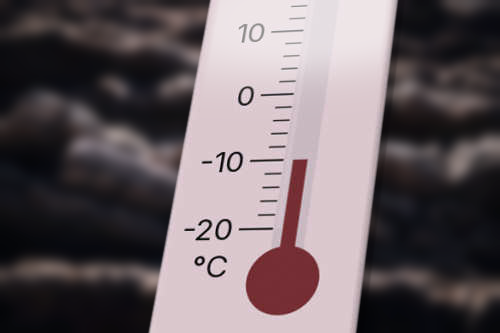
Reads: -10; °C
